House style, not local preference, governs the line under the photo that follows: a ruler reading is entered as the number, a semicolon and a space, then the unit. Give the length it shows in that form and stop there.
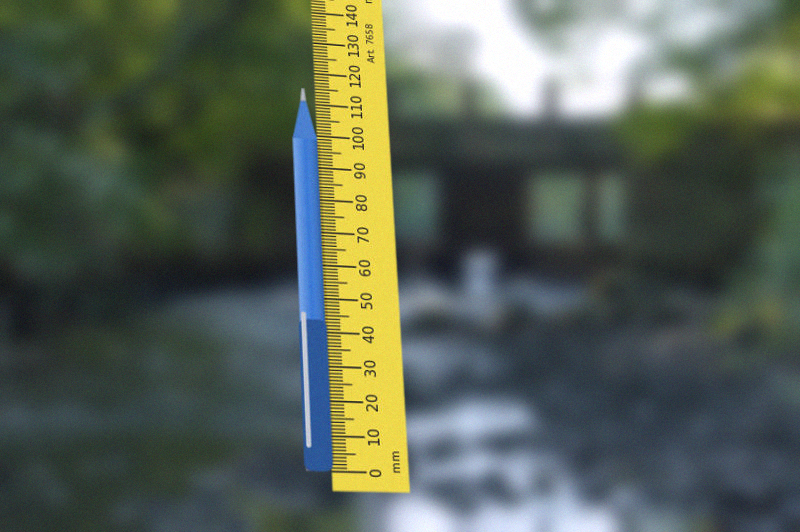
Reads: 115; mm
